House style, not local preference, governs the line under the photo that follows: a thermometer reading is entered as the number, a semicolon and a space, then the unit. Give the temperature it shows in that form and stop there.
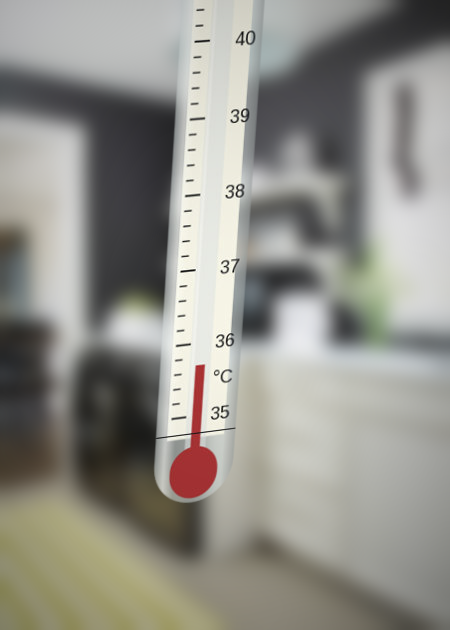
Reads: 35.7; °C
